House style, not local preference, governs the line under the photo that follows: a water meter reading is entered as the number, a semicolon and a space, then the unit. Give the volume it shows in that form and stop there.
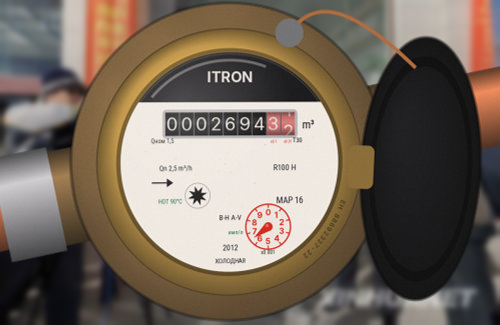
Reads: 2694.316; m³
